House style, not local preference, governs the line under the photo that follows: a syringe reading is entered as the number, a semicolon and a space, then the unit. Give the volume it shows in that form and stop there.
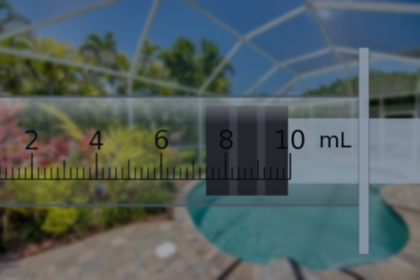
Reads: 7.4; mL
